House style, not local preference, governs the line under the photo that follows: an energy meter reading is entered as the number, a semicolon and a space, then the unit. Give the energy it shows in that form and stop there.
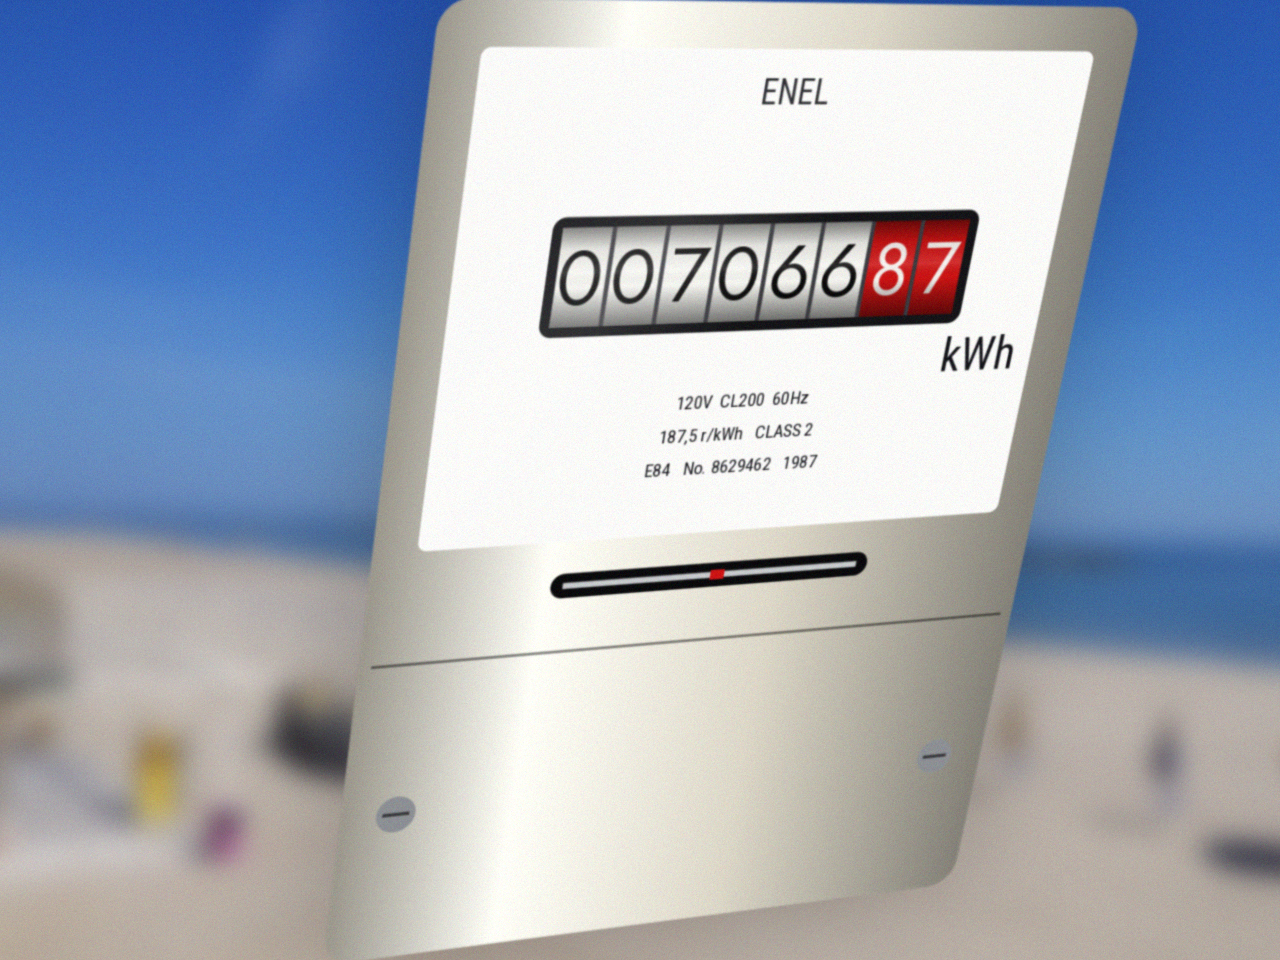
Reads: 7066.87; kWh
